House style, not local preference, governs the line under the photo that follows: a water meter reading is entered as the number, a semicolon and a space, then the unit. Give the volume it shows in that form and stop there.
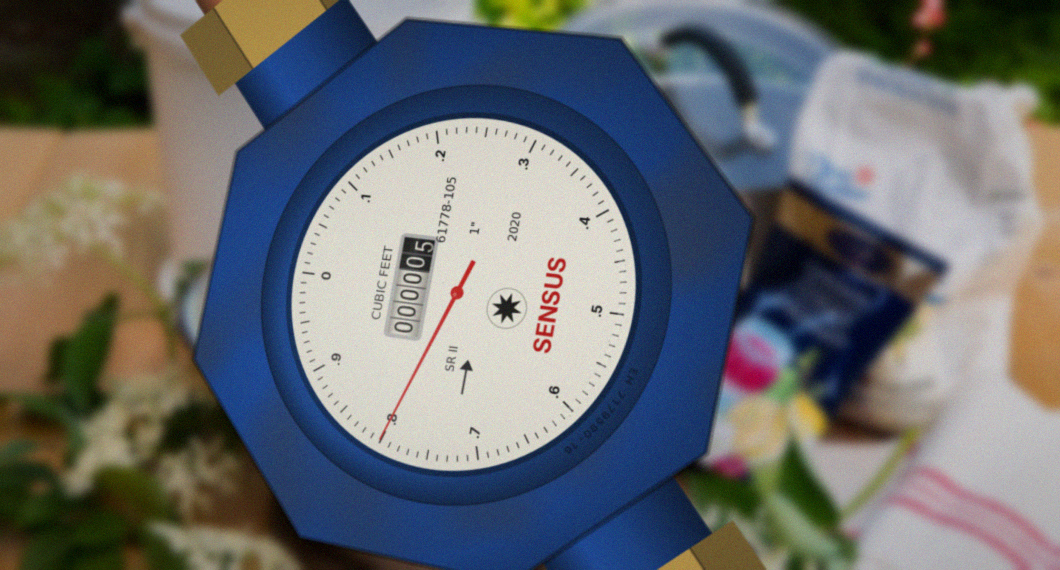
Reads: 4.80; ft³
